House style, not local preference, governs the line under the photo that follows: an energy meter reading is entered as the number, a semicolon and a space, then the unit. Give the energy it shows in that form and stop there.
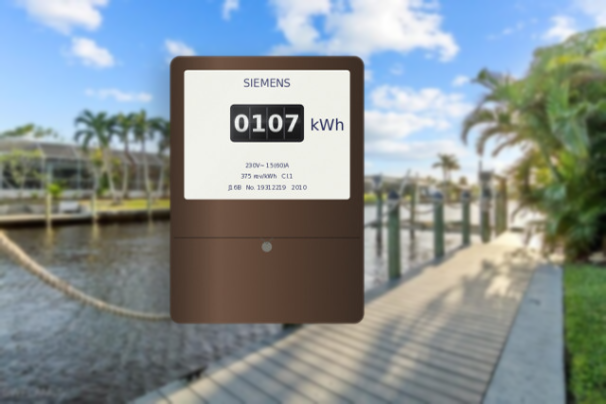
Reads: 107; kWh
